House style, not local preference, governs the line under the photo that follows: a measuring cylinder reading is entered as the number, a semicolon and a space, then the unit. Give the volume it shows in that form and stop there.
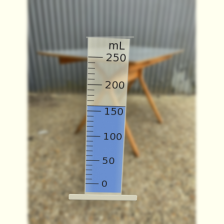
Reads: 160; mL
